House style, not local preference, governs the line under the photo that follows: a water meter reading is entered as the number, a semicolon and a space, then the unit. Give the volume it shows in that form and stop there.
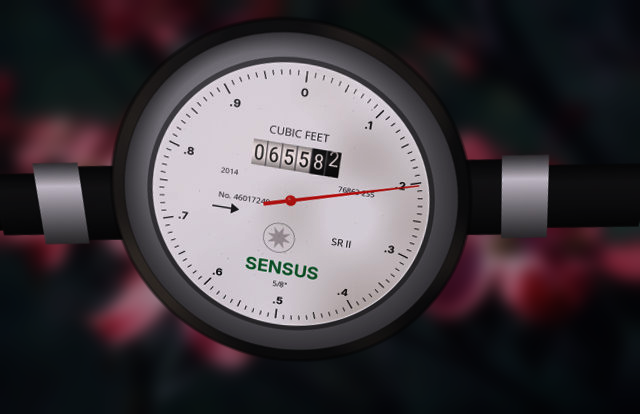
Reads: 65582.20; ft³
